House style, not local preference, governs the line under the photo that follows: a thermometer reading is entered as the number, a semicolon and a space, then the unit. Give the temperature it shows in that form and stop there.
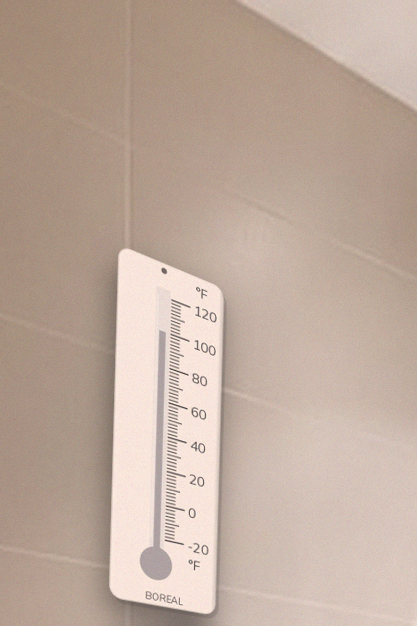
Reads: 100; °F
